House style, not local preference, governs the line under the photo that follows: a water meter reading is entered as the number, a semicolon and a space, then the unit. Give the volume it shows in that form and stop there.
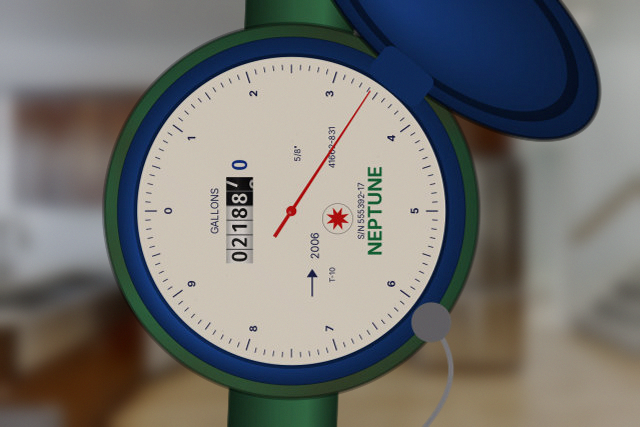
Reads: 218873.4; gal
